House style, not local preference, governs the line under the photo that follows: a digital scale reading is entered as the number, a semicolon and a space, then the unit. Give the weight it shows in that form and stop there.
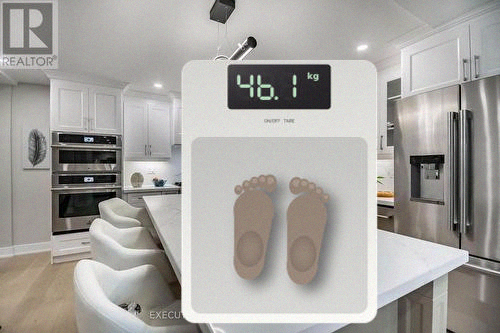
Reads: 46.1; kg
